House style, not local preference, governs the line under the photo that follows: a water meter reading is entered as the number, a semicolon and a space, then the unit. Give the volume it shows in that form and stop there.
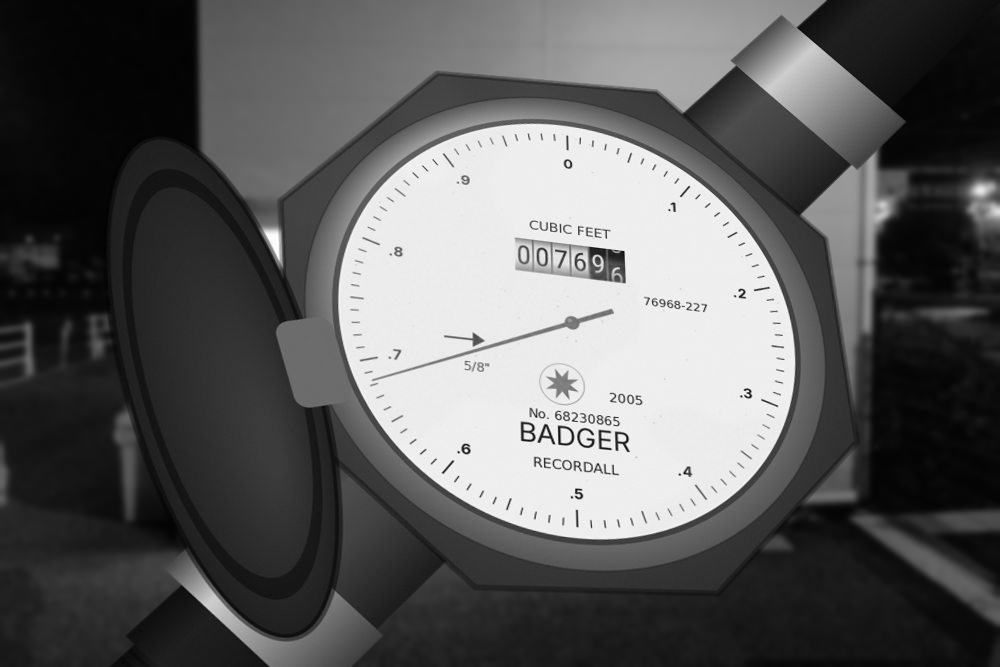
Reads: 7695.68; ft³
